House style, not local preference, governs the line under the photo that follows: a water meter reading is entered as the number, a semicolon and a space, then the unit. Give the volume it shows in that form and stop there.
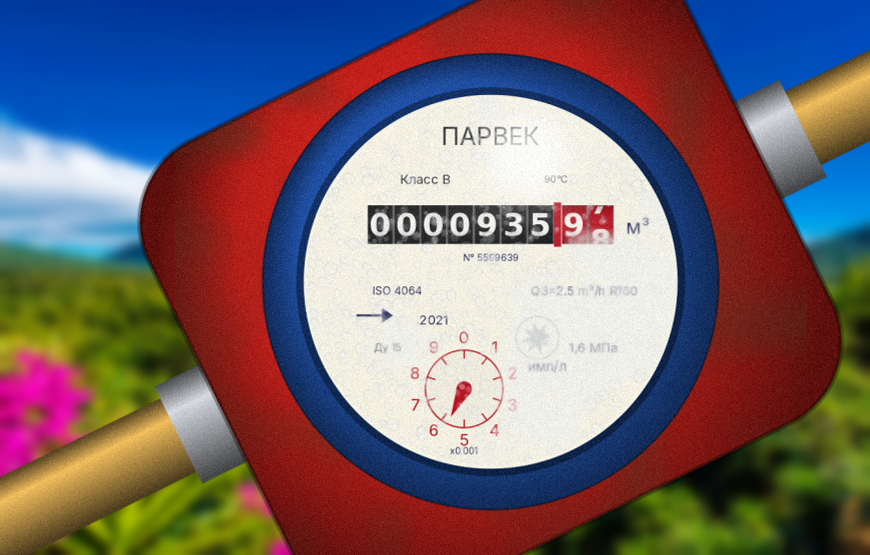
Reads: 935.975; m³
